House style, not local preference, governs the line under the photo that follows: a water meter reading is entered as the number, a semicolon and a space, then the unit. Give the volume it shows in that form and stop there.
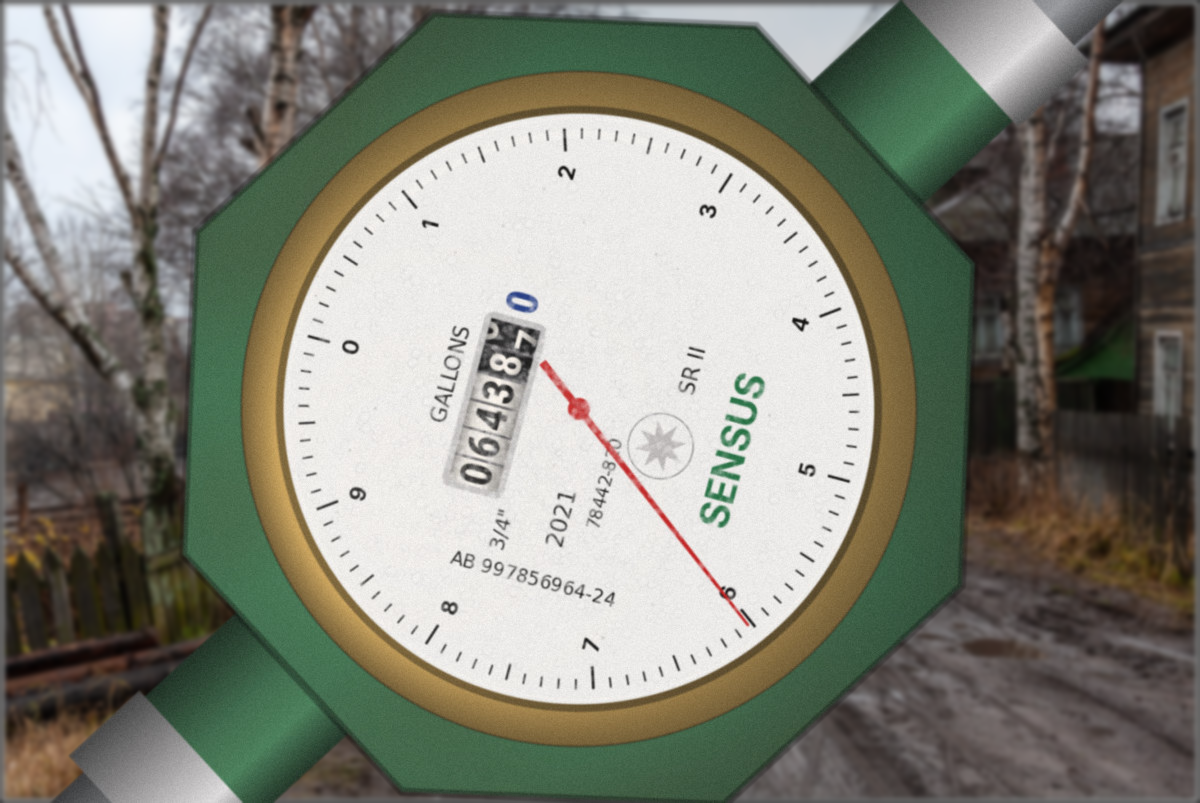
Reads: 643866.0; gal
